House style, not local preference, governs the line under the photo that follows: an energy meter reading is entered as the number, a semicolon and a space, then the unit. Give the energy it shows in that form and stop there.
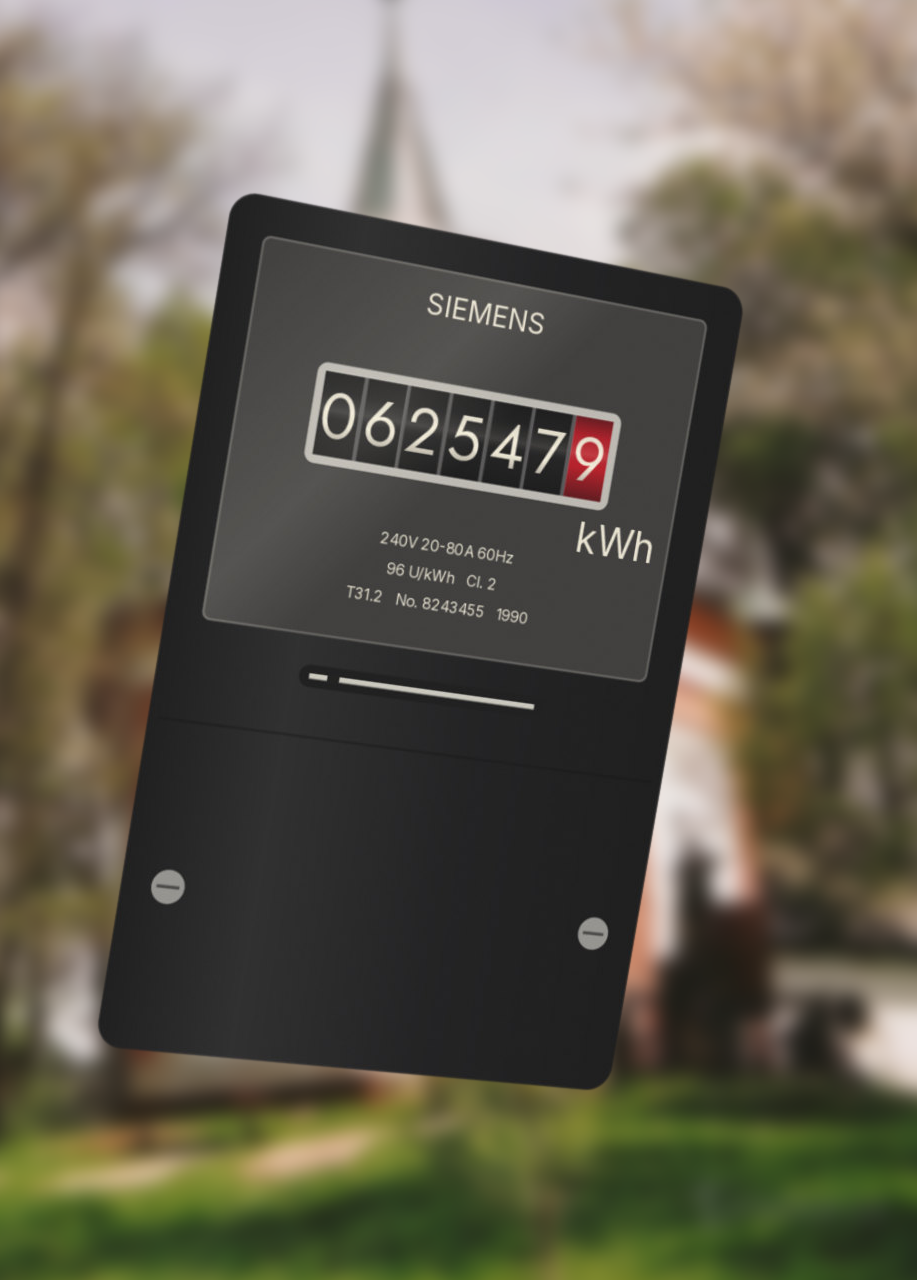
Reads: 62547.9; kWh
